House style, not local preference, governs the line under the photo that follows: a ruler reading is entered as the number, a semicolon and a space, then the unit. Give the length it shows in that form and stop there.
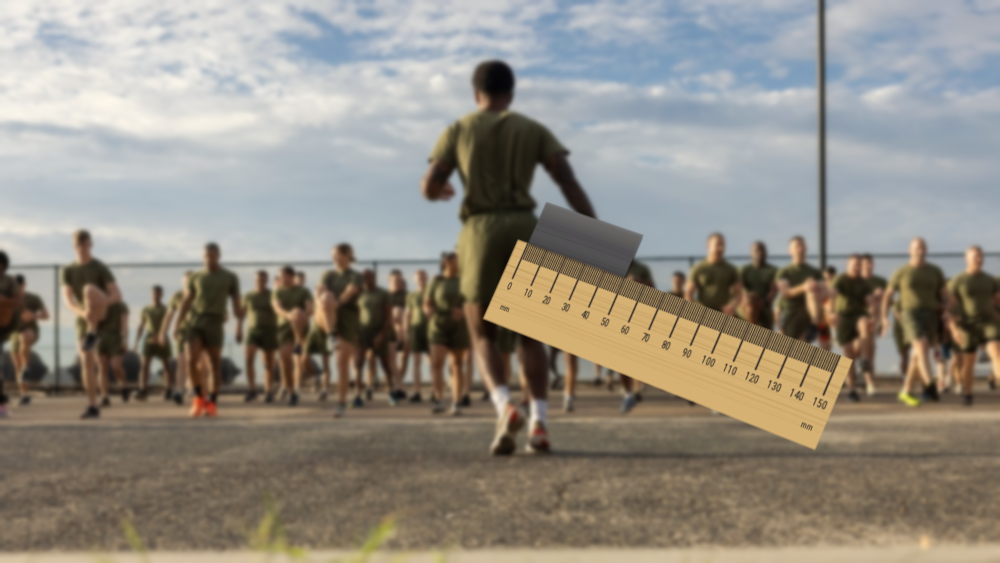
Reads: 50; mm
